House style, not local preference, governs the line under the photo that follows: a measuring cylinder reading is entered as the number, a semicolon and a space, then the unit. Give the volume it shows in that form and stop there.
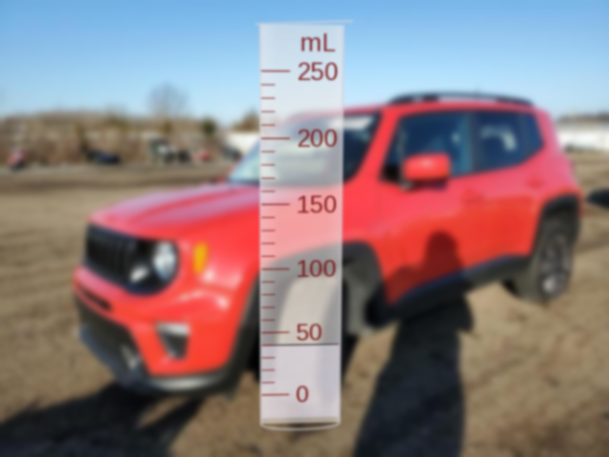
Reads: 40; mL
